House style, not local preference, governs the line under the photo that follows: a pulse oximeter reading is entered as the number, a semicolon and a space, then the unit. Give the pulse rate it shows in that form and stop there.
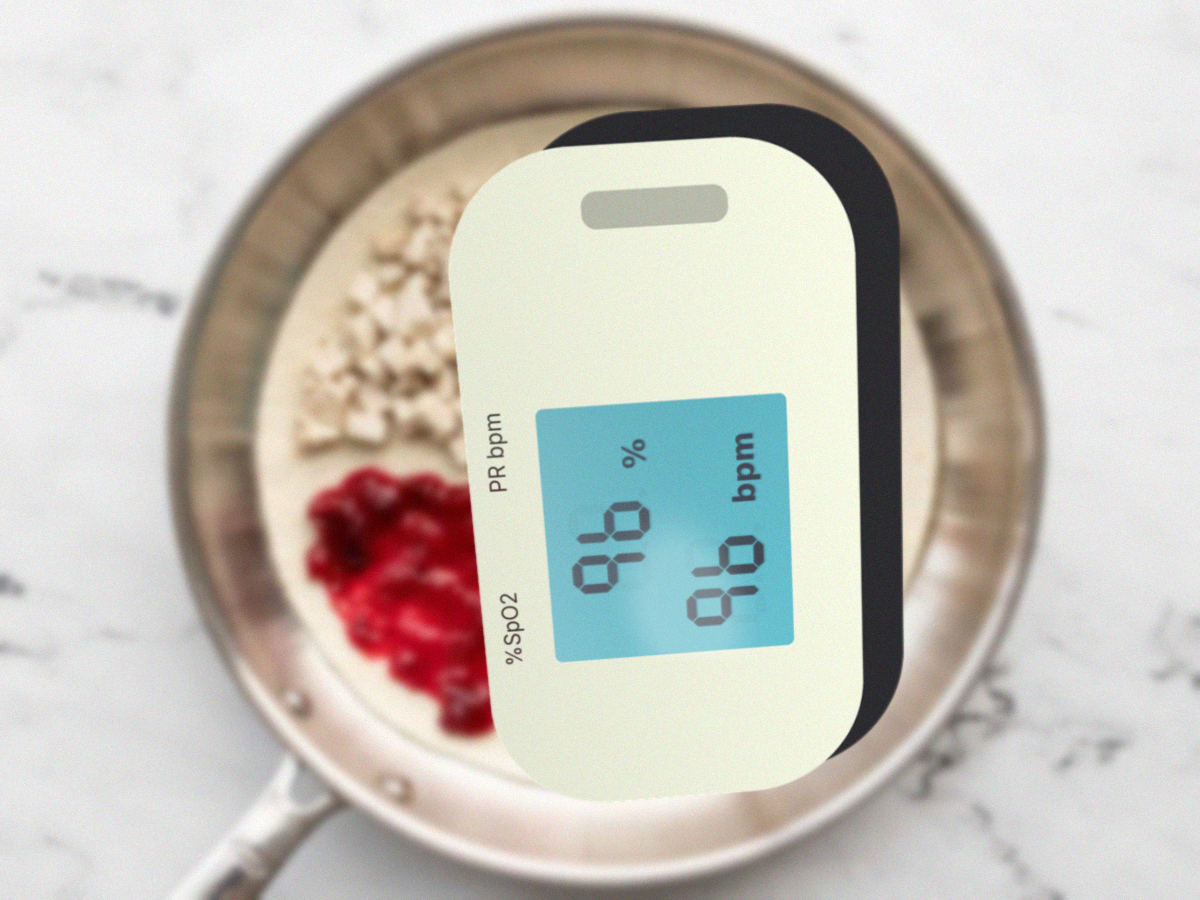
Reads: 96; bpm
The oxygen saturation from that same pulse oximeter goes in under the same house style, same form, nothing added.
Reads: 96; %
